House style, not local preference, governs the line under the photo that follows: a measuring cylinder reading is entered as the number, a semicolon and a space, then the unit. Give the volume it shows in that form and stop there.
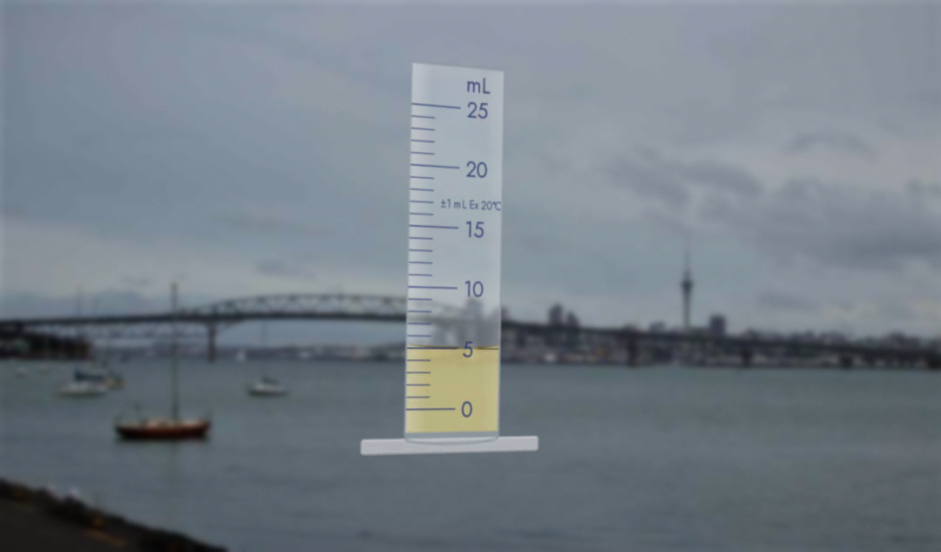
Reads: 5; mL
